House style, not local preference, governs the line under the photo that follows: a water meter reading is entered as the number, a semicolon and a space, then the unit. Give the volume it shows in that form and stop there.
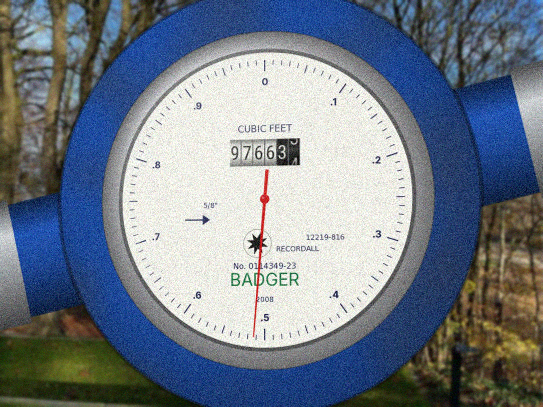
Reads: 976633.51; ft³
